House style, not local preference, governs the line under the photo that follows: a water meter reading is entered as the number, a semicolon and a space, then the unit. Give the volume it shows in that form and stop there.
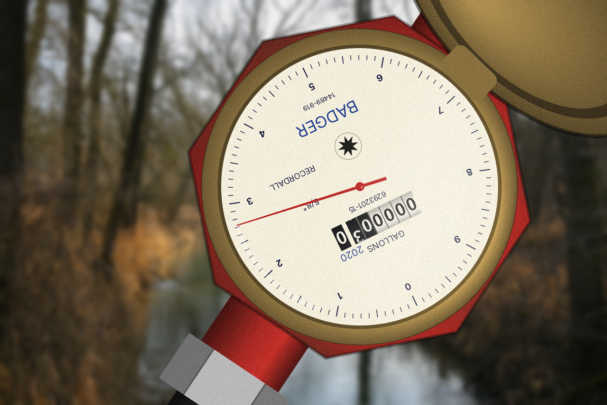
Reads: 32.7; gal
